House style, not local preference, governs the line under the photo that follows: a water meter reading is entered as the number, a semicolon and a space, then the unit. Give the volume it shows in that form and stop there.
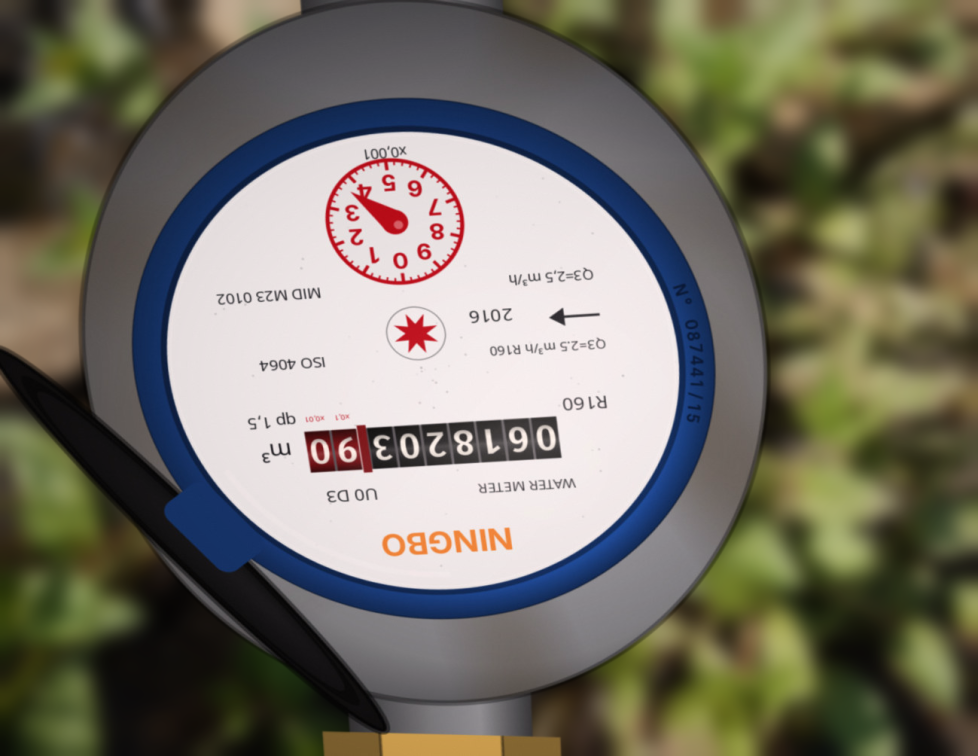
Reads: 618203.903; m³
